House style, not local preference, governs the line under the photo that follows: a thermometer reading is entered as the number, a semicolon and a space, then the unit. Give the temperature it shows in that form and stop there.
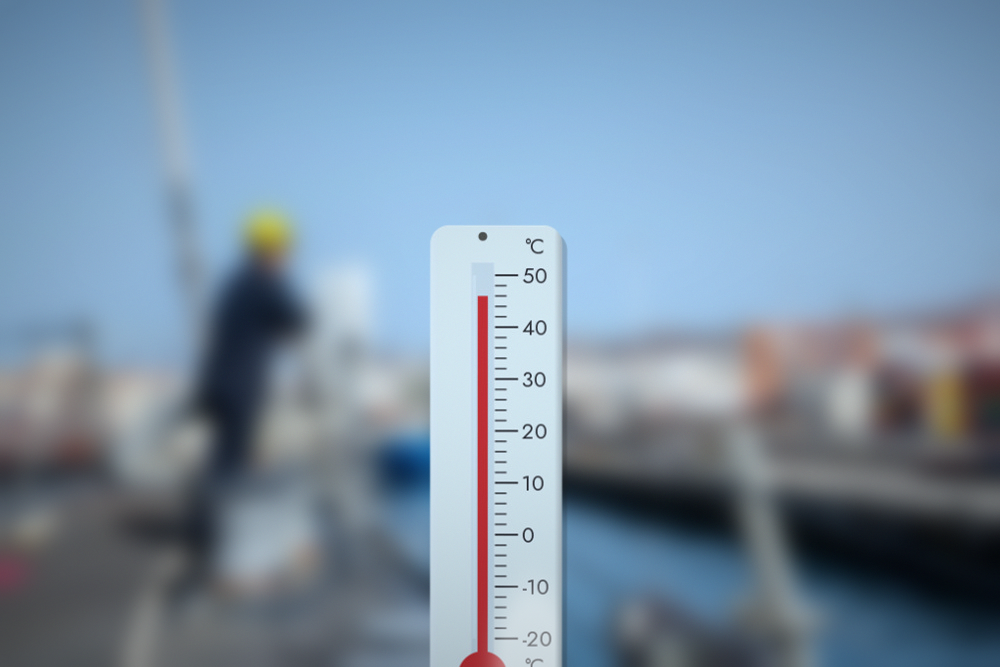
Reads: 46; °C
